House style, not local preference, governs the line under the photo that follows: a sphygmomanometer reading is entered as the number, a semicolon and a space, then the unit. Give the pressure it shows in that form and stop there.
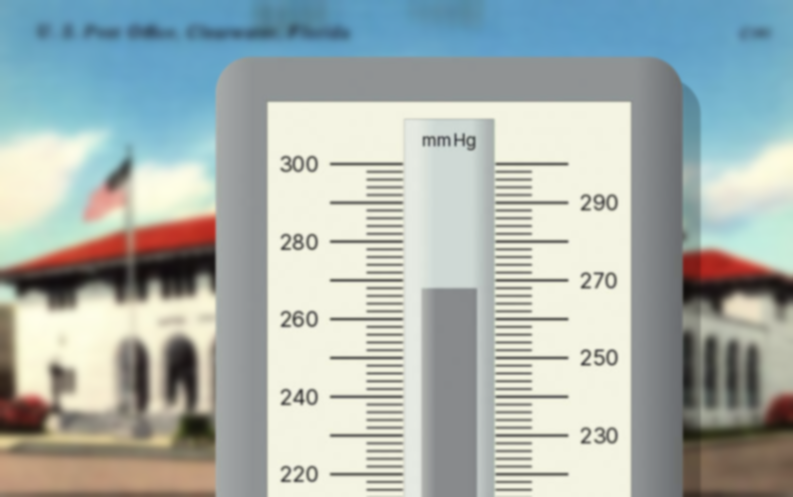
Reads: 268; mmHg
